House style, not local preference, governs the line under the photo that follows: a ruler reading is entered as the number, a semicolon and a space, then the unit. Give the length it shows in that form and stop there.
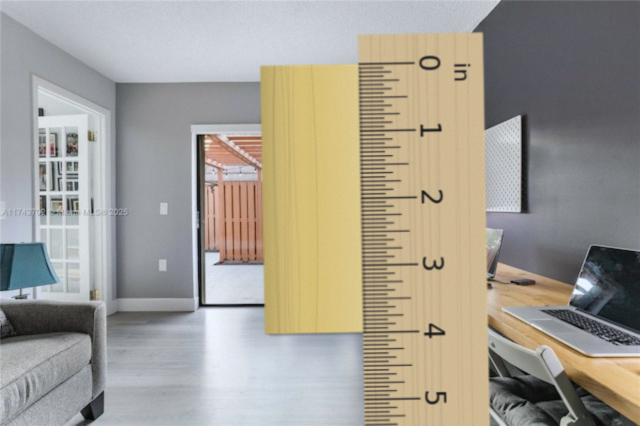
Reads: 4; in
